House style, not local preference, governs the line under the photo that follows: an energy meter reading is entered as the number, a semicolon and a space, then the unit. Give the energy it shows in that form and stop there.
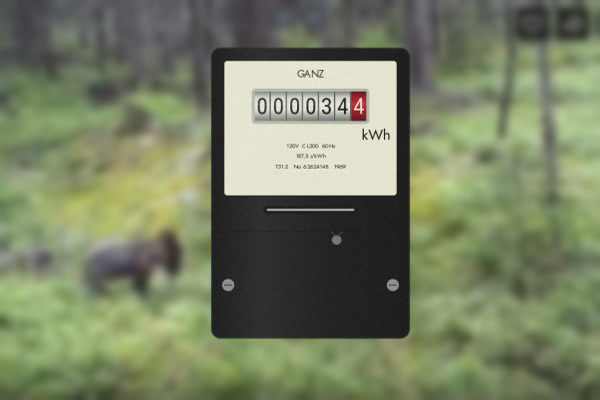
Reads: 34.4; kWh
